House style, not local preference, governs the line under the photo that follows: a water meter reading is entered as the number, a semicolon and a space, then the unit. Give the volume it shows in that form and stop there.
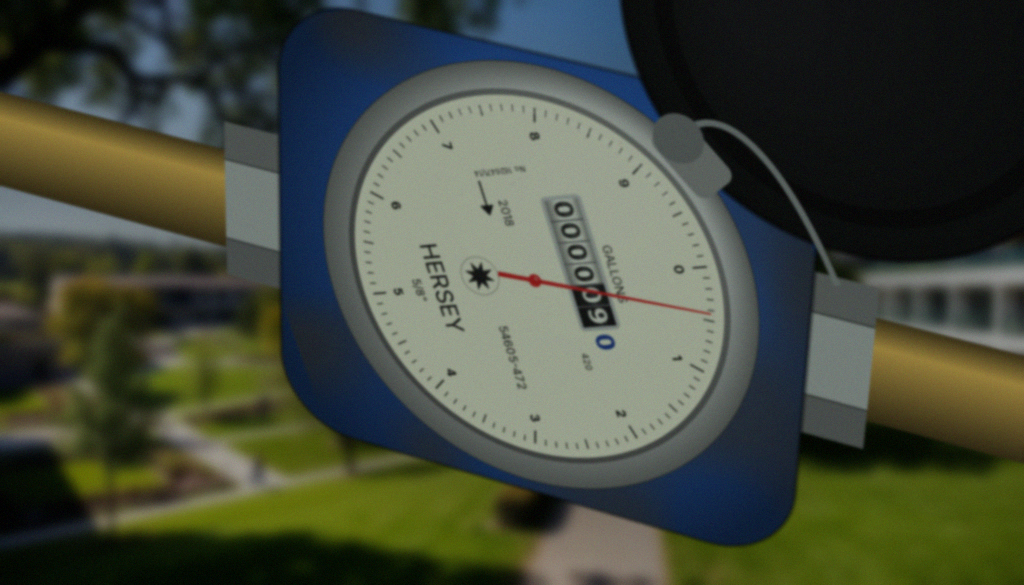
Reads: 90.4; gal
